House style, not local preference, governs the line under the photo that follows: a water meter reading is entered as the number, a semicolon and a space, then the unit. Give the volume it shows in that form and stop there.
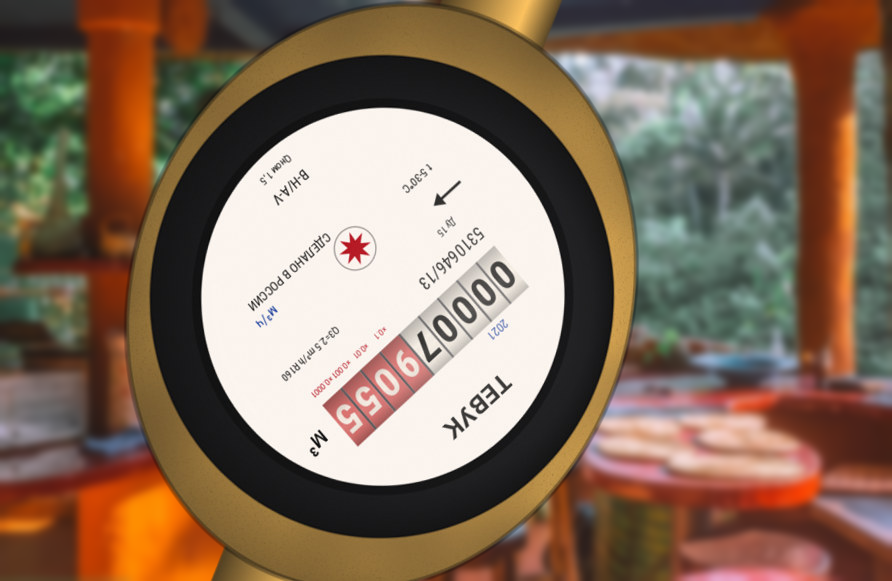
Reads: 7.9055; m³
